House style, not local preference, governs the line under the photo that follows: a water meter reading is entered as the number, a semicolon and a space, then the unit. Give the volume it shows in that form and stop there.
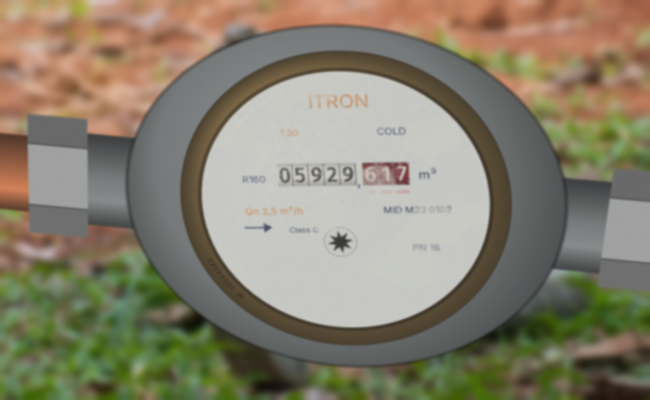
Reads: 5929.617; m³
